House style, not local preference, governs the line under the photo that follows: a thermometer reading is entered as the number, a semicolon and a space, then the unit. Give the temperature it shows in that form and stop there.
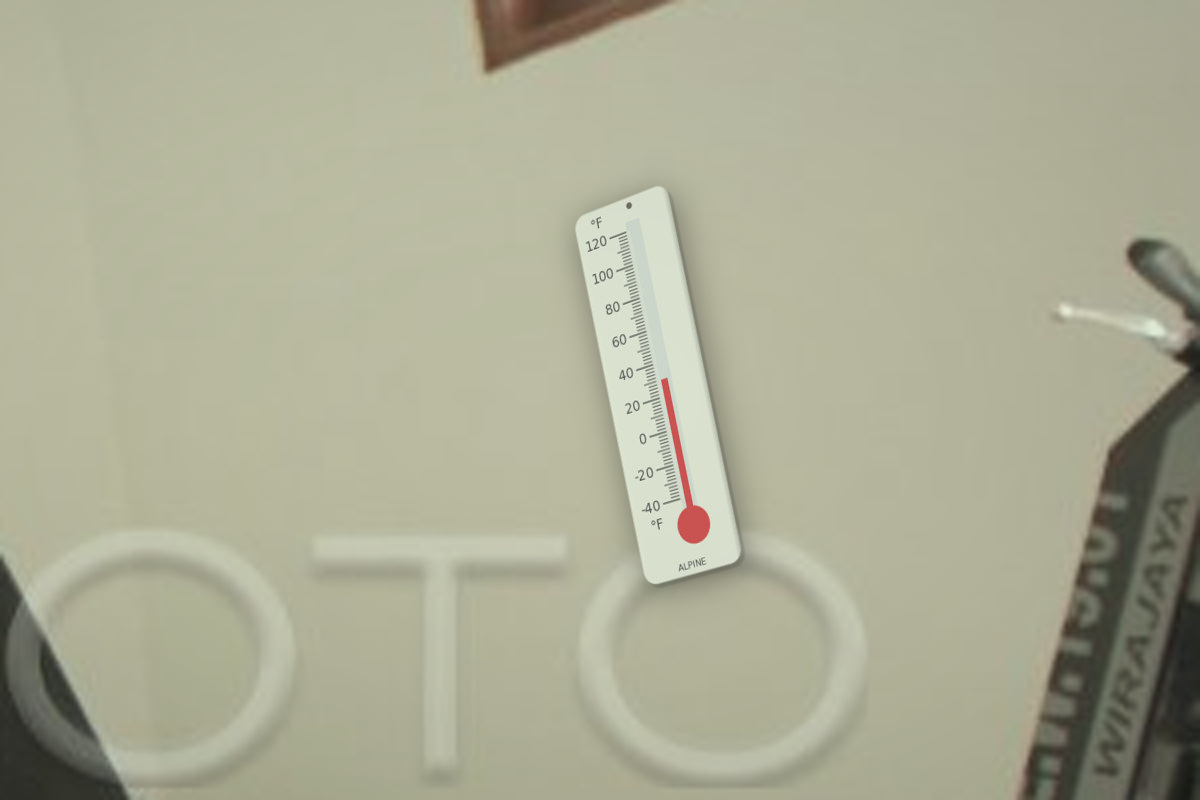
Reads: 30; °F
